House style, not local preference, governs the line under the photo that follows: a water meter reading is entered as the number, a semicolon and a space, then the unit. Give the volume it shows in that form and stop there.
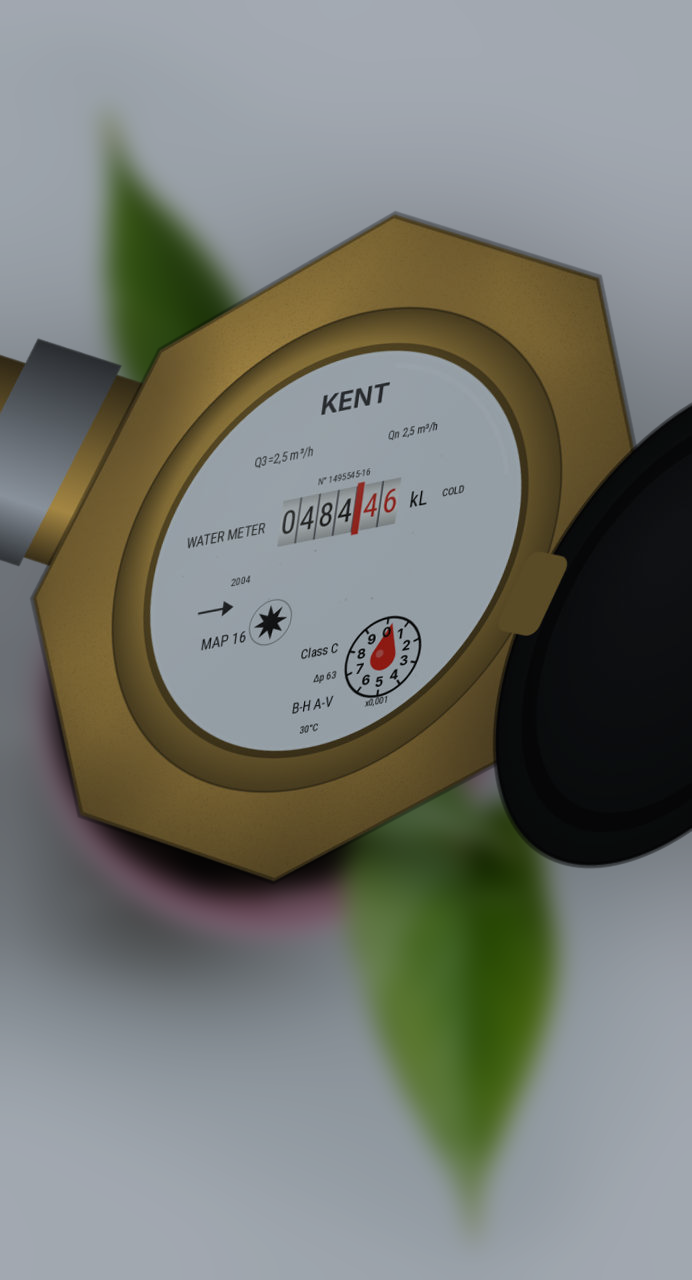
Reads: 484.460; kL
